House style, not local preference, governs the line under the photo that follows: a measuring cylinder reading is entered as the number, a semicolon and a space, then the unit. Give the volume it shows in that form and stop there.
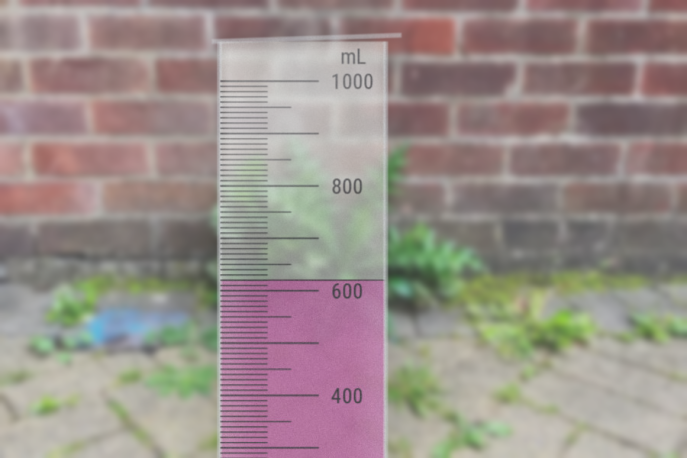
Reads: 620; mL
